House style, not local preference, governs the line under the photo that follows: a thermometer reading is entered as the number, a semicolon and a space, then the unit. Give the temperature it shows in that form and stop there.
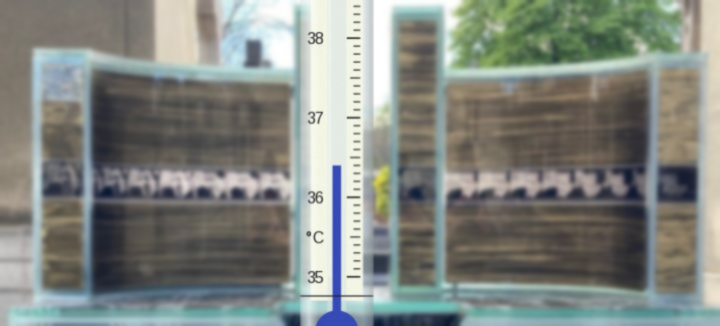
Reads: 36.4; °C
